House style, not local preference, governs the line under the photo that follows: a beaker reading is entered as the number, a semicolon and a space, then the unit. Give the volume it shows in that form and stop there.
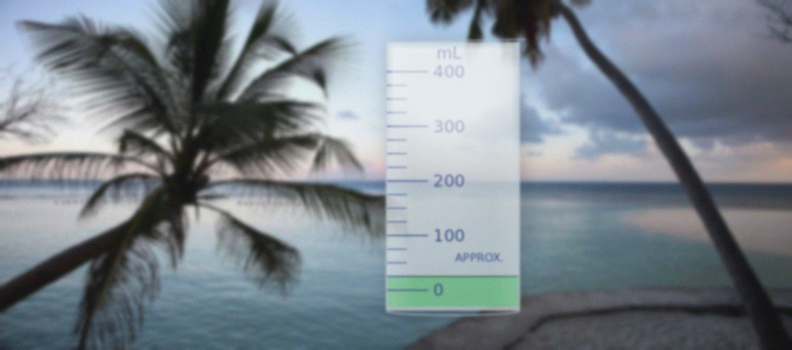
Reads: 25; mL
